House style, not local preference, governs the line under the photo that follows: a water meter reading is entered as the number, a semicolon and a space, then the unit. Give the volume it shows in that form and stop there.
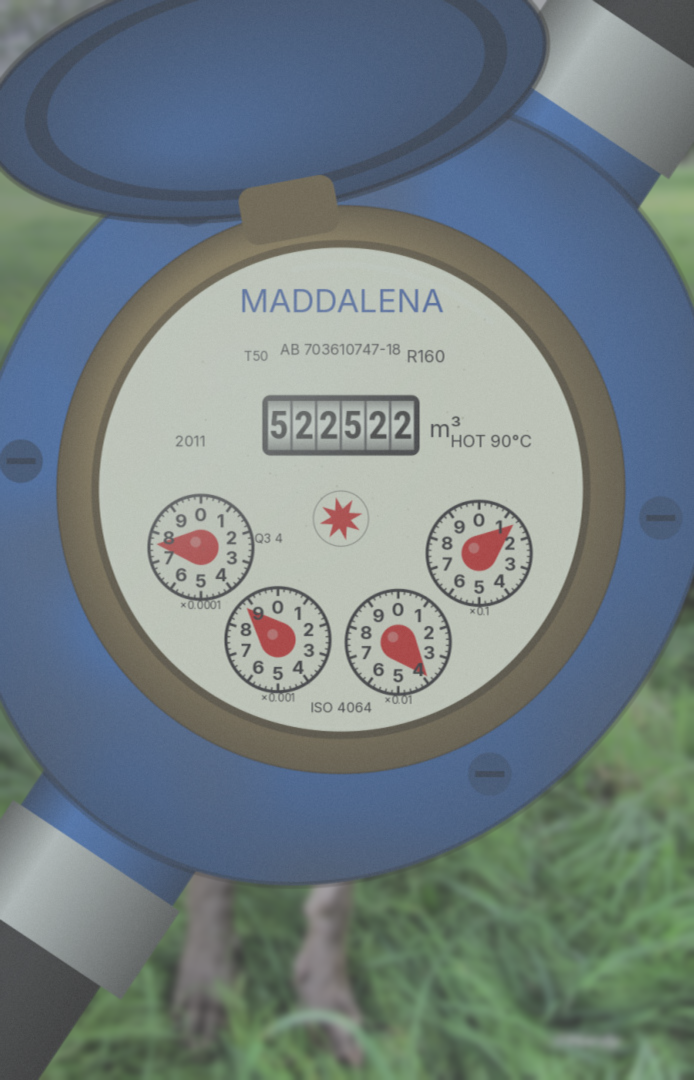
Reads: 522522.1387; m³
